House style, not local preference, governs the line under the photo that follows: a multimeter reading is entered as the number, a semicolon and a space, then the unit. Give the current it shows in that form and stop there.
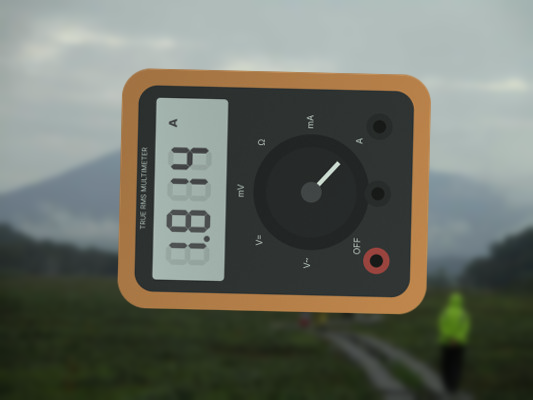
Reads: 1.814; A
